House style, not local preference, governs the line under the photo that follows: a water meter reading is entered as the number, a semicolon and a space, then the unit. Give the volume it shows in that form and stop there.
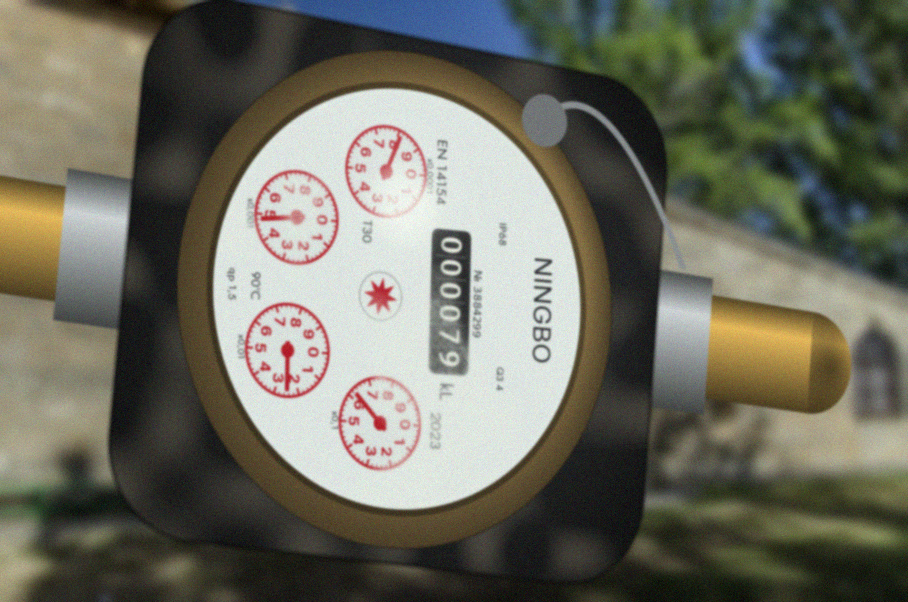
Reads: 79.6248; kL
